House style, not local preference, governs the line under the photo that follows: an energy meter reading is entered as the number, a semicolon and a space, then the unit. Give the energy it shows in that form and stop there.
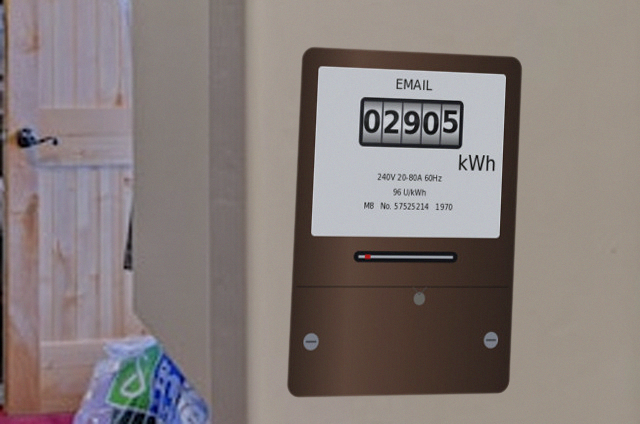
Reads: 2905; kWh
